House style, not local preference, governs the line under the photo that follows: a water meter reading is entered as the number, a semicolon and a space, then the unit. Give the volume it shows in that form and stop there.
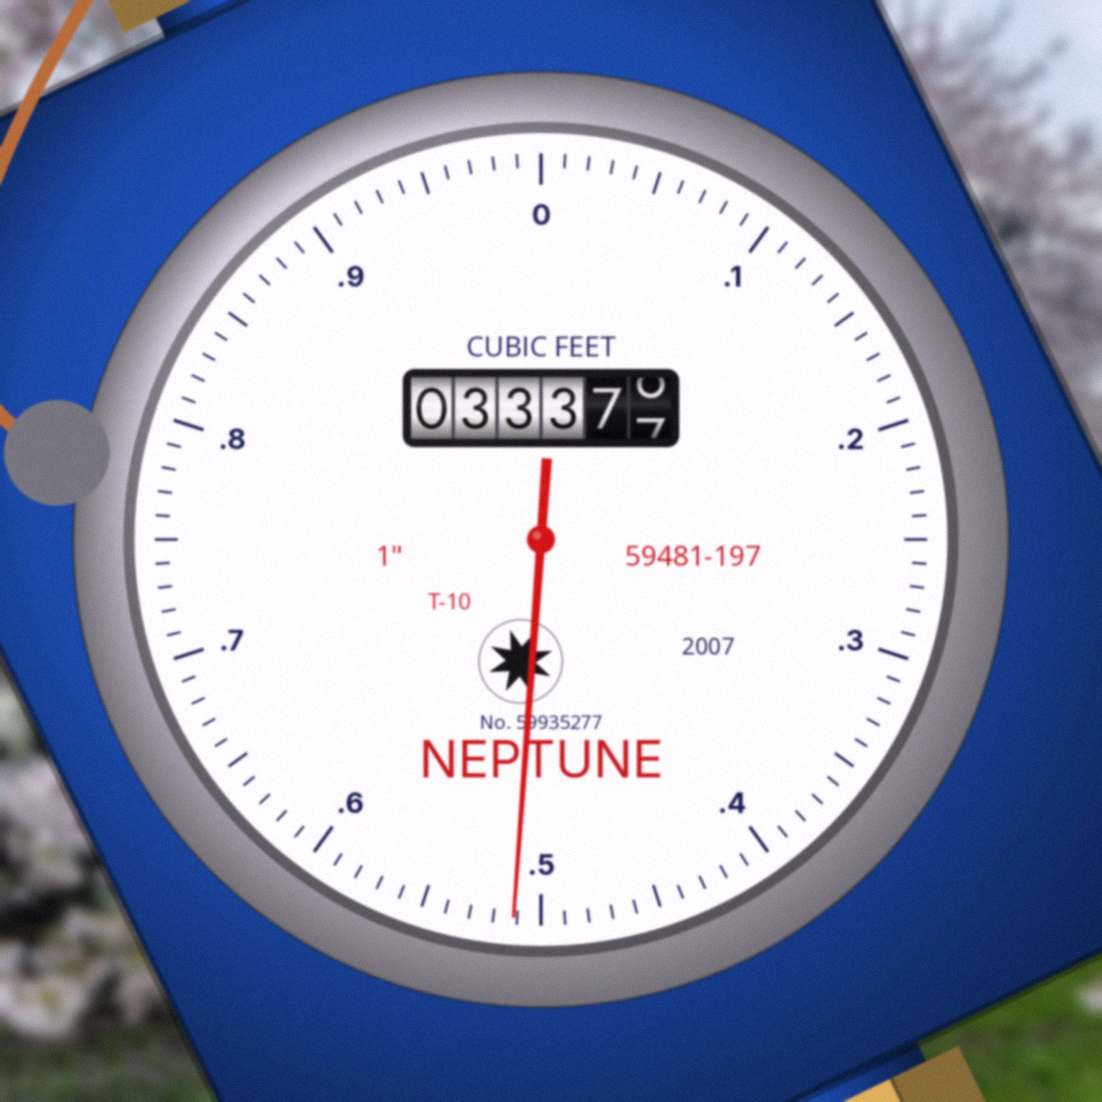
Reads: 33376.51; ft³
